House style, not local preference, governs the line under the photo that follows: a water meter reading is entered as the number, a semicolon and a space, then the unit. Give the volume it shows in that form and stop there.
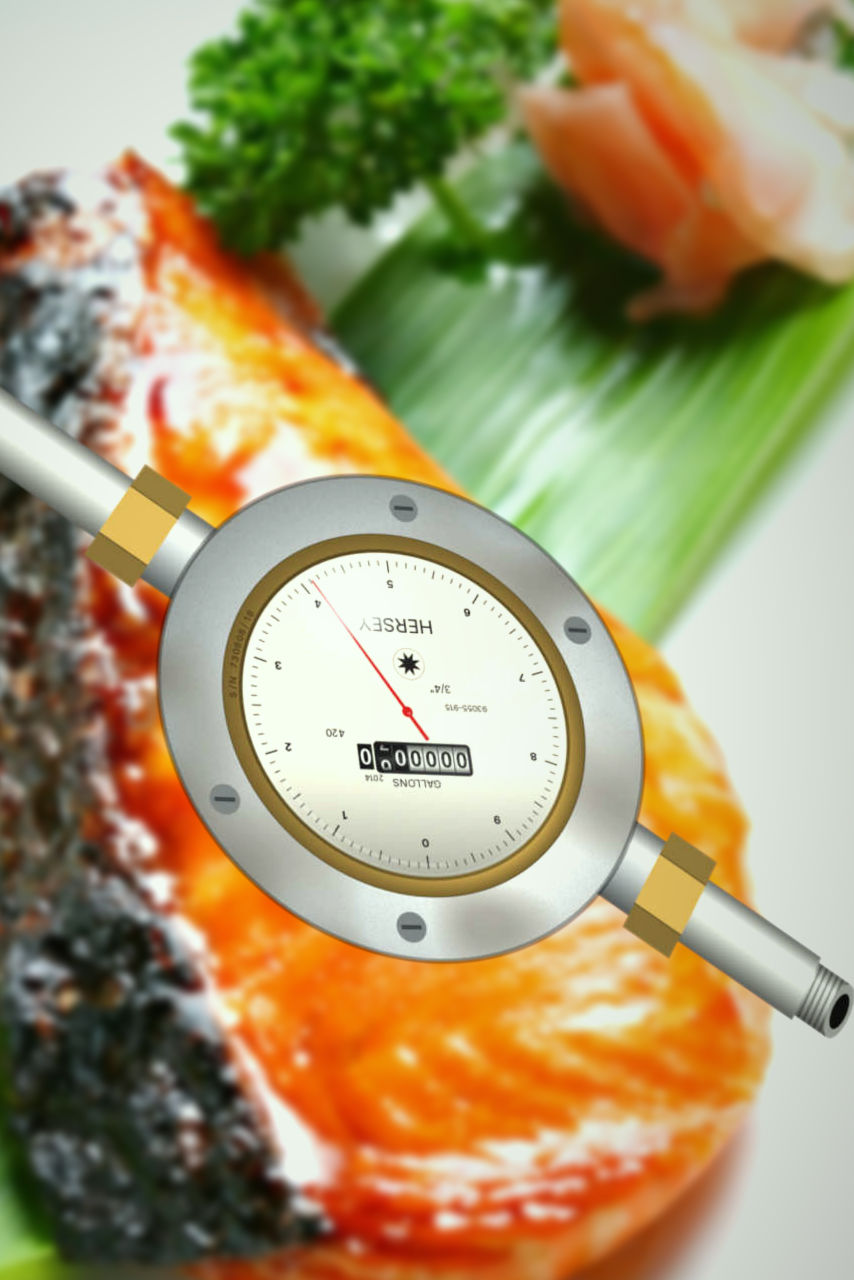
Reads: 64.1; gal
